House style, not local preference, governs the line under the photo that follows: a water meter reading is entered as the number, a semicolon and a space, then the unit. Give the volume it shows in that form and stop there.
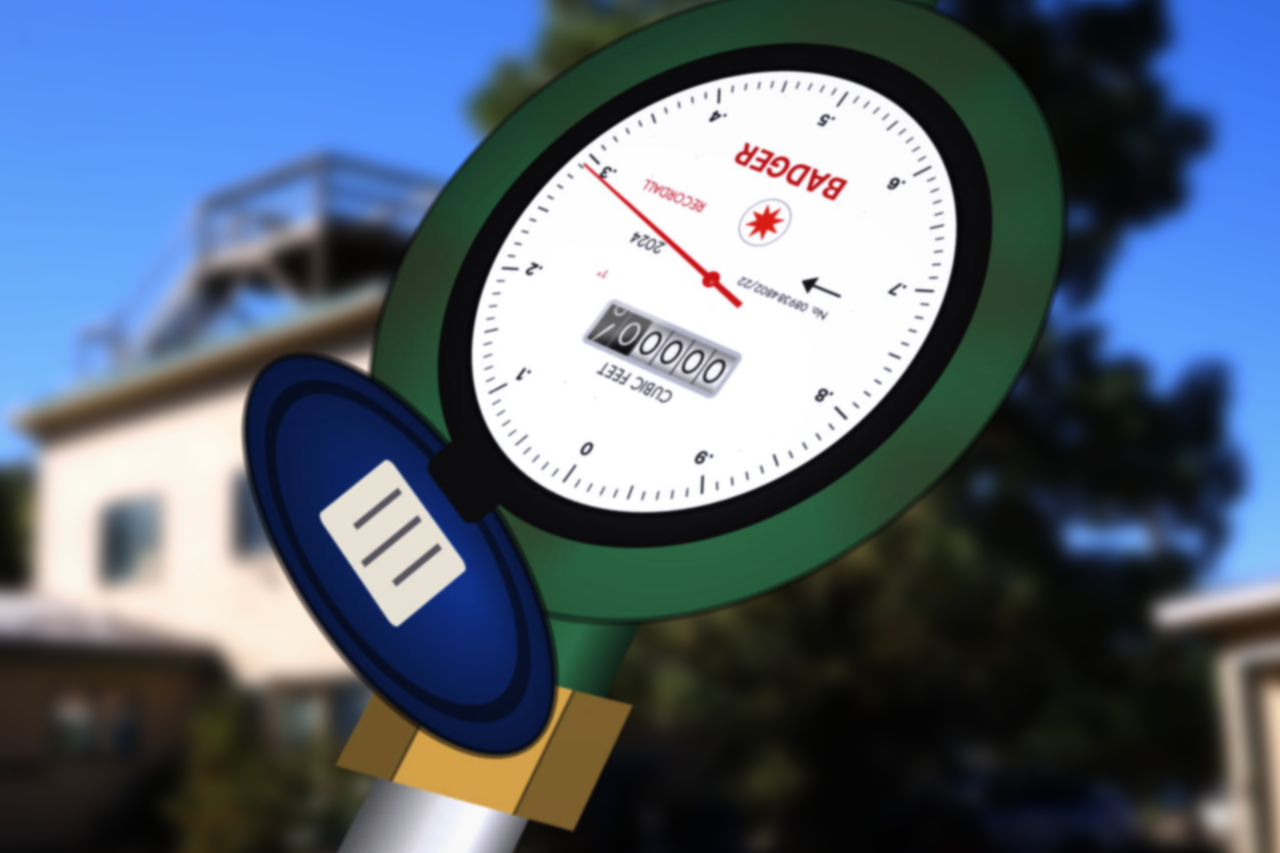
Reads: 7.29; ft³
